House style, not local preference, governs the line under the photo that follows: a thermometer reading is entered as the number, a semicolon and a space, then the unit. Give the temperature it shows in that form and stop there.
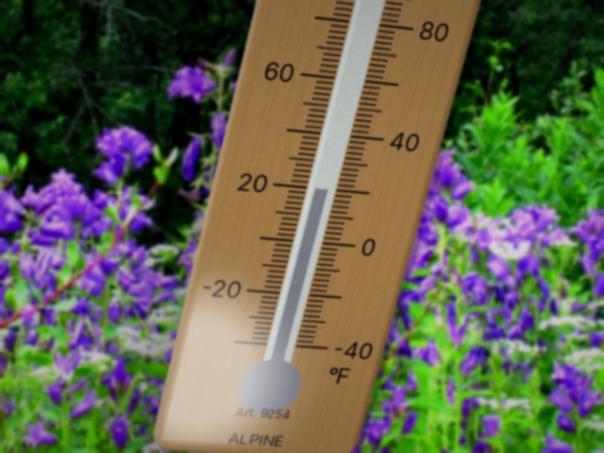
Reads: 20; °F
